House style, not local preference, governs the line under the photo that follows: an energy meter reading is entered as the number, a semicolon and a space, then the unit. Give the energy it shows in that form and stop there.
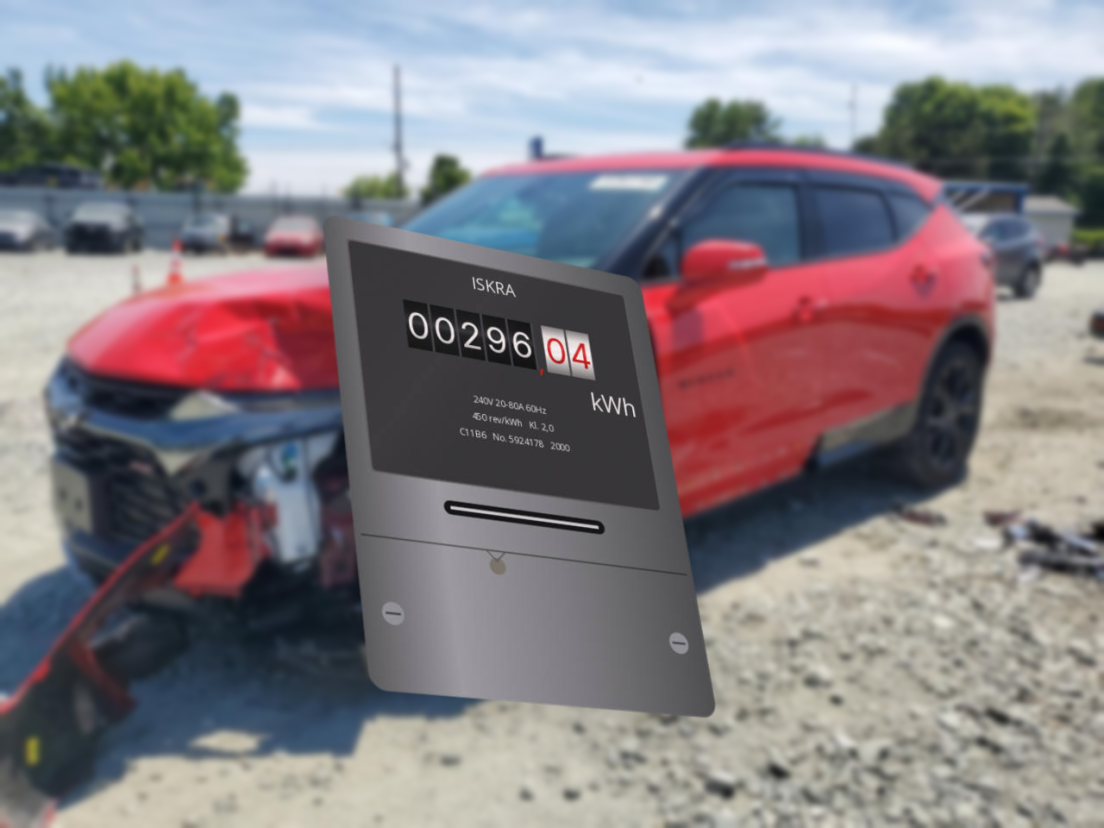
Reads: 296.04; kWh
